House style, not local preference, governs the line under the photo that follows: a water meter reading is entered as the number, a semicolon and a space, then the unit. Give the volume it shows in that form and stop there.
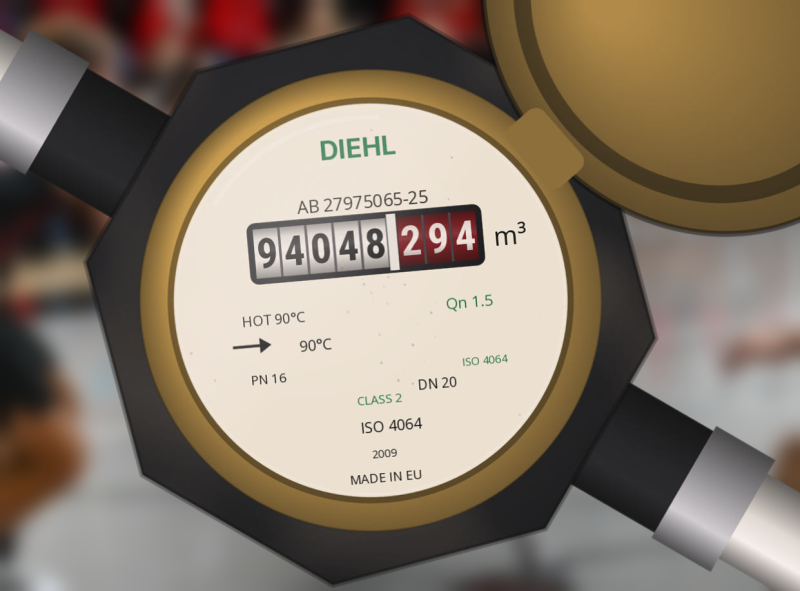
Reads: 94048.294; m³
